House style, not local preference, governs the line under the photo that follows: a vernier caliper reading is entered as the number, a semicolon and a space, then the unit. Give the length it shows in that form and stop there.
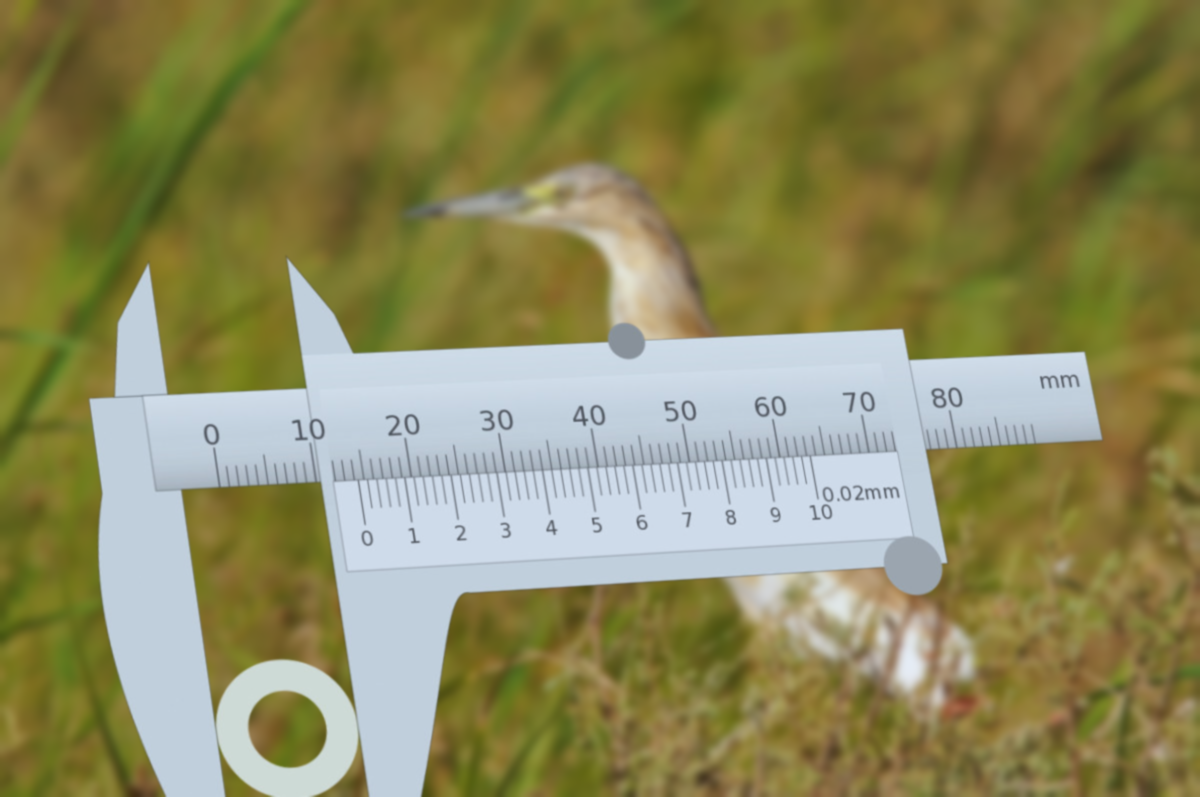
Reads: 14.4; mm
